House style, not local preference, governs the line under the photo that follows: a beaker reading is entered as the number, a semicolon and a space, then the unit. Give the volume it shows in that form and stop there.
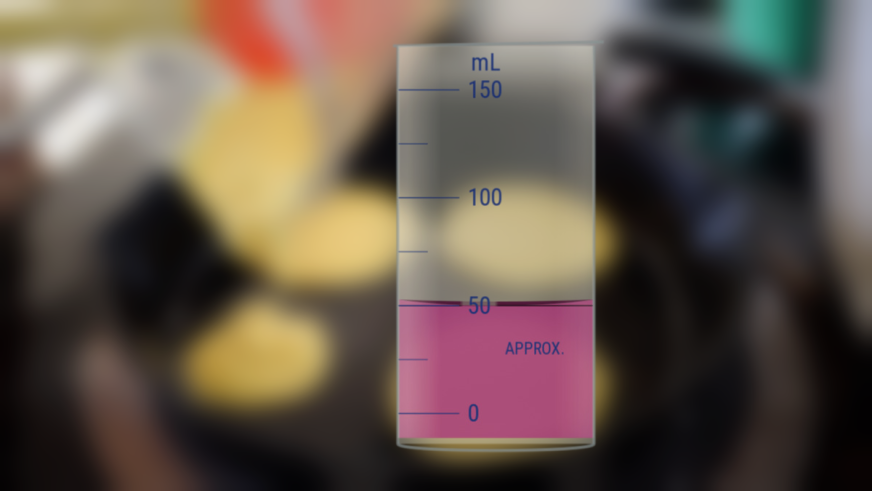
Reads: 50; mL
